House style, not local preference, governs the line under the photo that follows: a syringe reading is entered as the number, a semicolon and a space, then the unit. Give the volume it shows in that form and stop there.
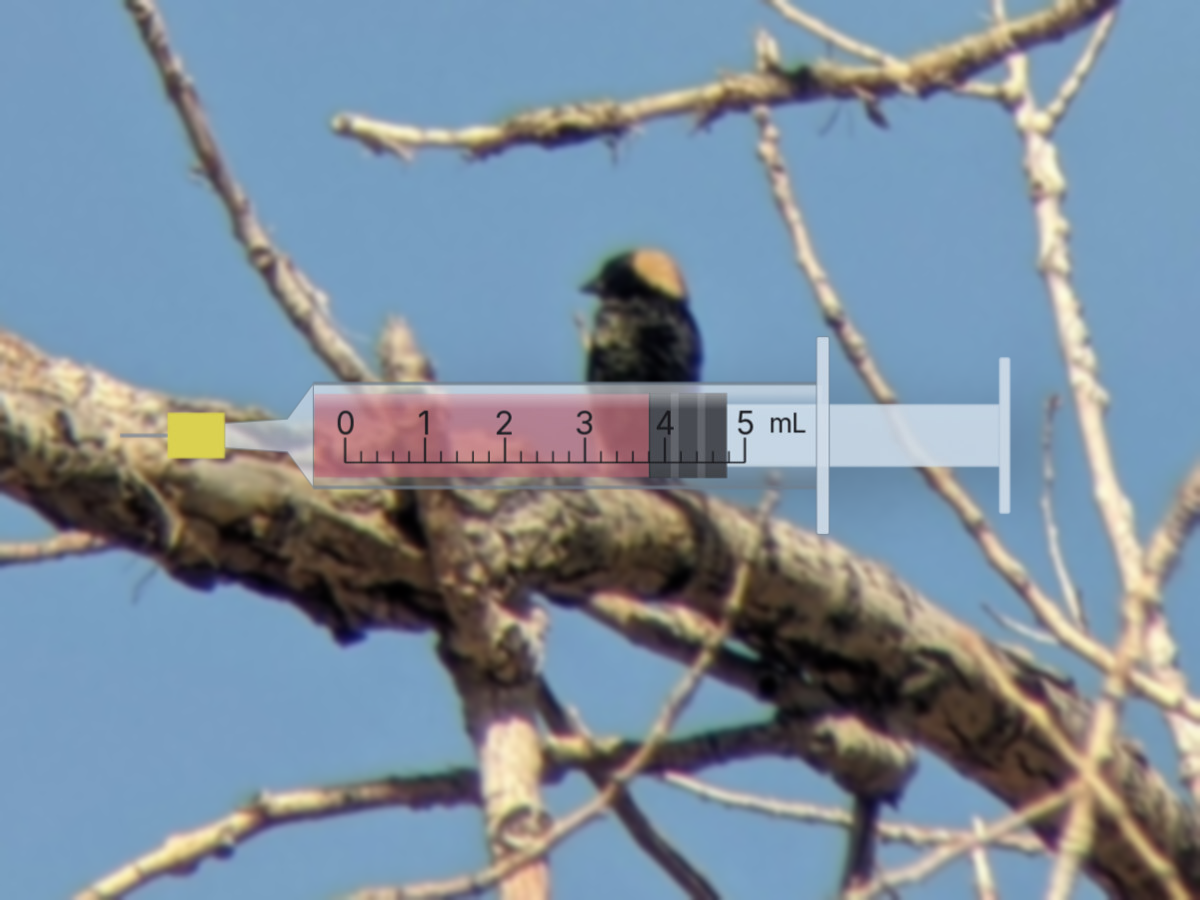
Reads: 3.8; mL
